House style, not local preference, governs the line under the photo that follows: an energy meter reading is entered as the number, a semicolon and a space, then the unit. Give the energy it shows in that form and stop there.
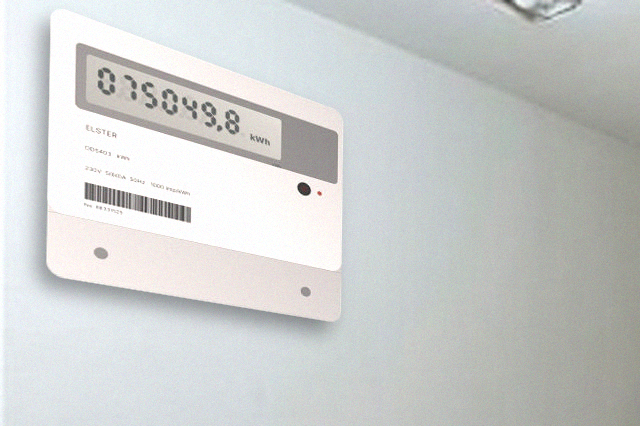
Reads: 75049.8; kWh
